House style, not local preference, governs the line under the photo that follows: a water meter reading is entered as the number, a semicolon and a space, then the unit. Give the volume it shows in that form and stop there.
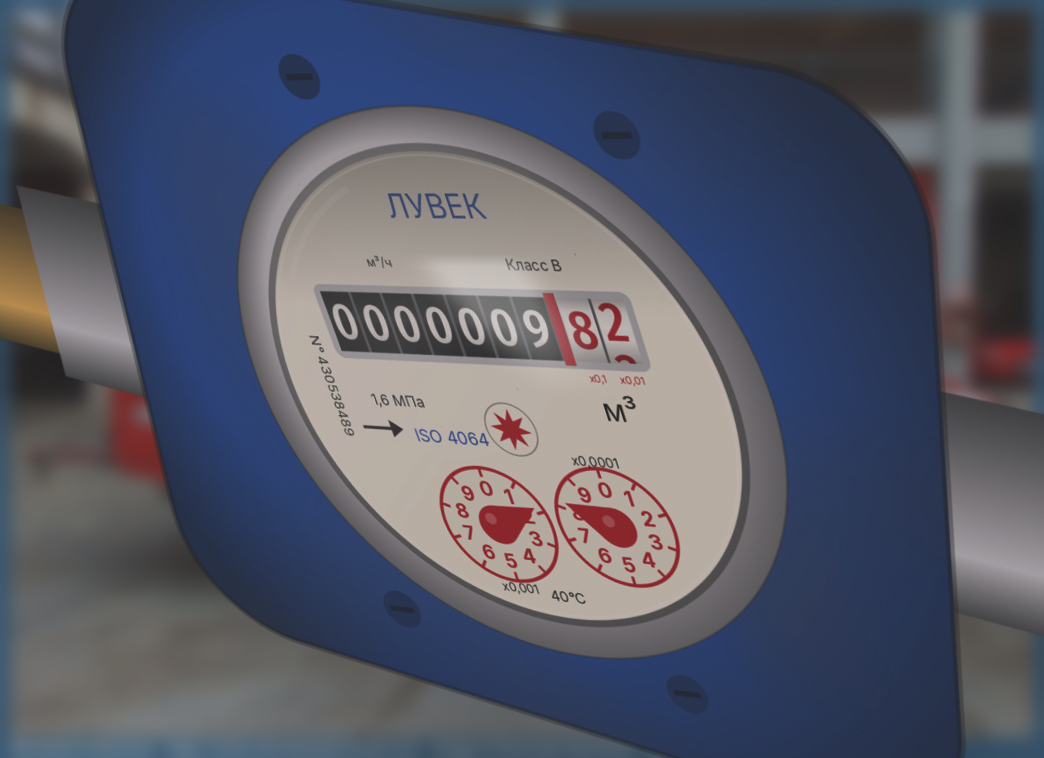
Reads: 9.8218; m³
